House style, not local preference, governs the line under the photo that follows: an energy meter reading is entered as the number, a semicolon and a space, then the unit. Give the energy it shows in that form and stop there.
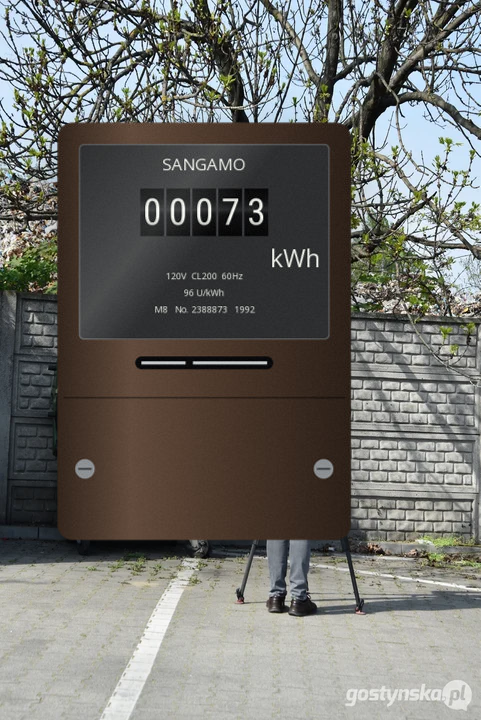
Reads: 73; kWh
